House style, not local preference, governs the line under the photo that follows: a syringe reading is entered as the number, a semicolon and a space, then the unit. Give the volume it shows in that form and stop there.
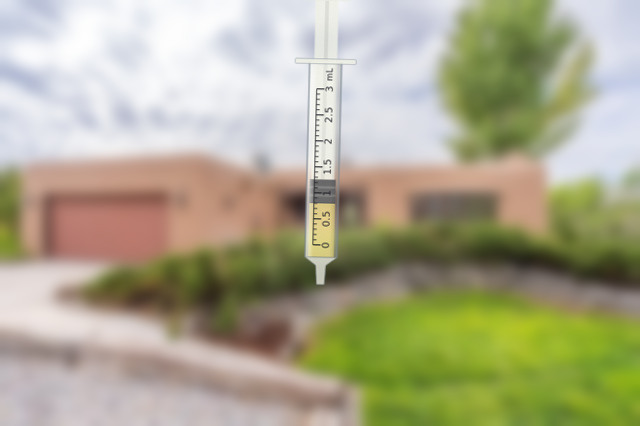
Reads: 0.8; mL
